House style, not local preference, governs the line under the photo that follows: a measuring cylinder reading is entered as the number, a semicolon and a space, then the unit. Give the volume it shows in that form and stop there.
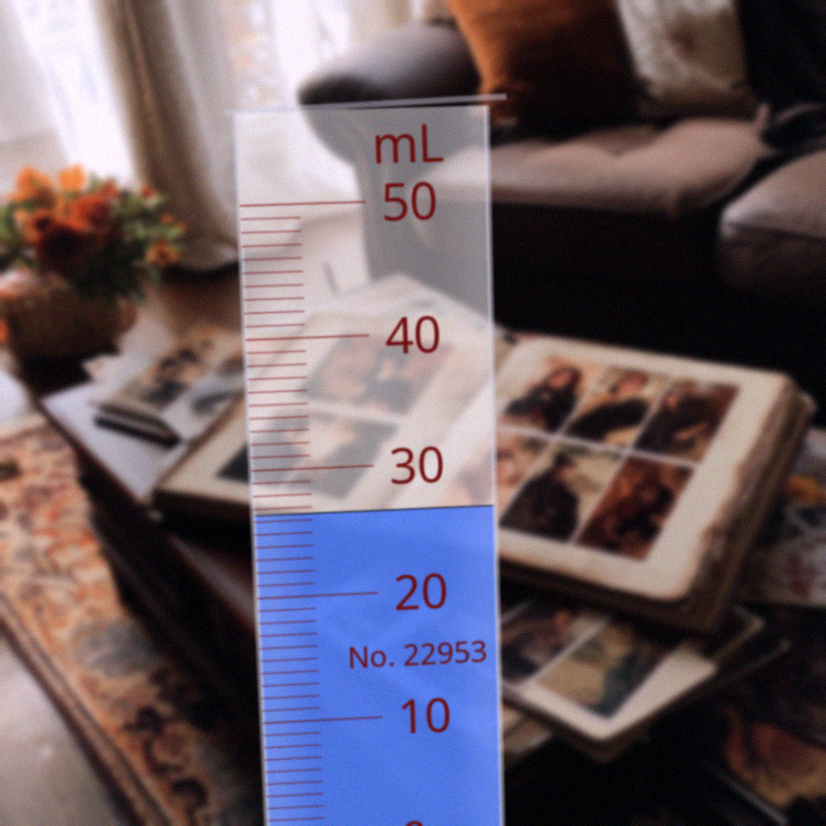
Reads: 26.5; mL
